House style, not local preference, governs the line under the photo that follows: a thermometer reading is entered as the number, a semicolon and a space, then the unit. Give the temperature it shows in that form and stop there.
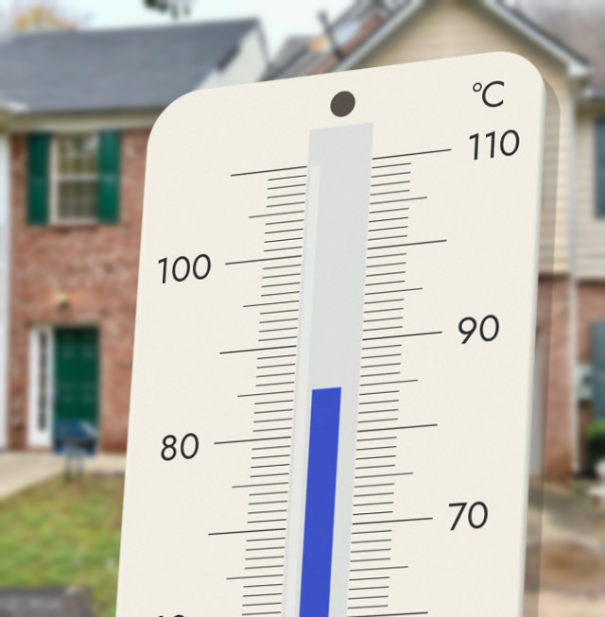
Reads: 85; °C
